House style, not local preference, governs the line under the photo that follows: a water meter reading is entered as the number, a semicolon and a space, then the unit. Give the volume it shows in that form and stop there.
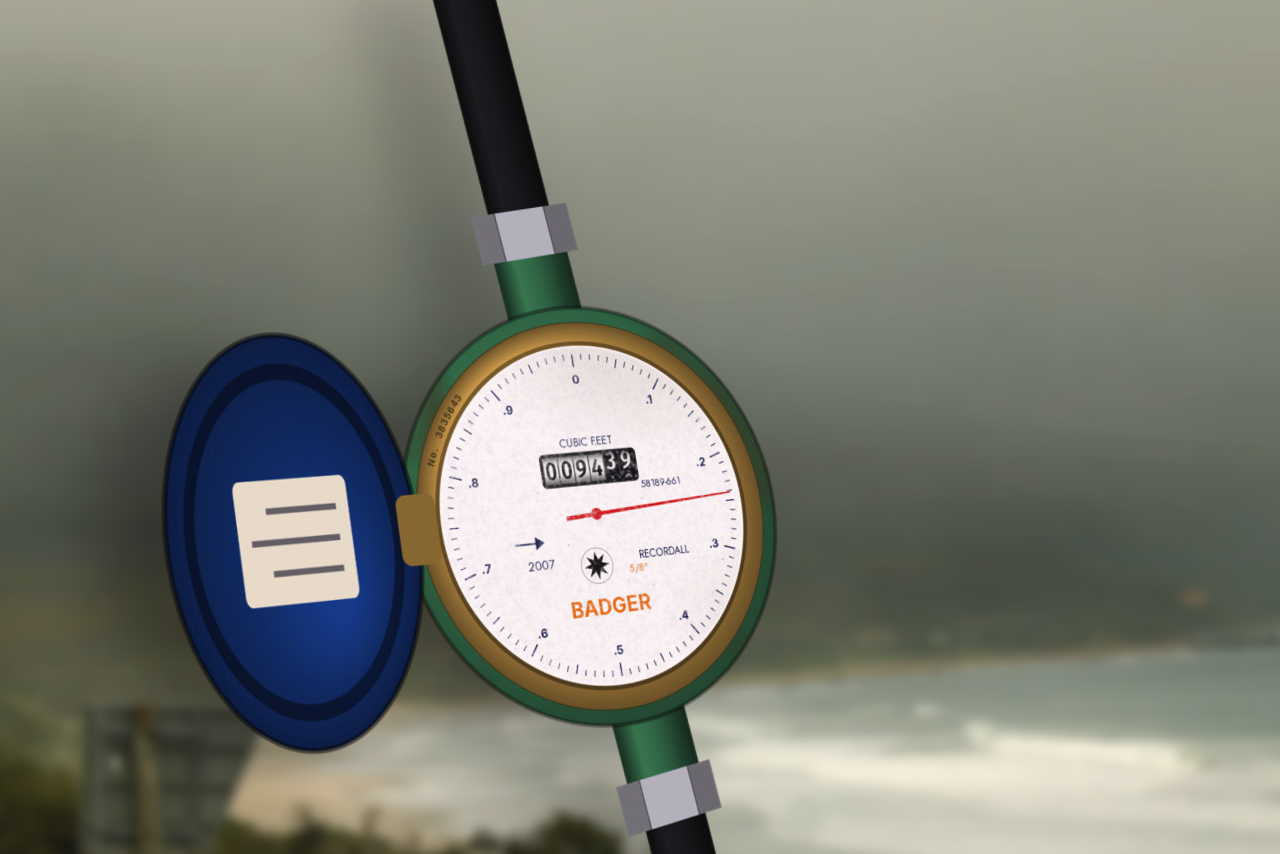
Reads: 9439.24; ft³
